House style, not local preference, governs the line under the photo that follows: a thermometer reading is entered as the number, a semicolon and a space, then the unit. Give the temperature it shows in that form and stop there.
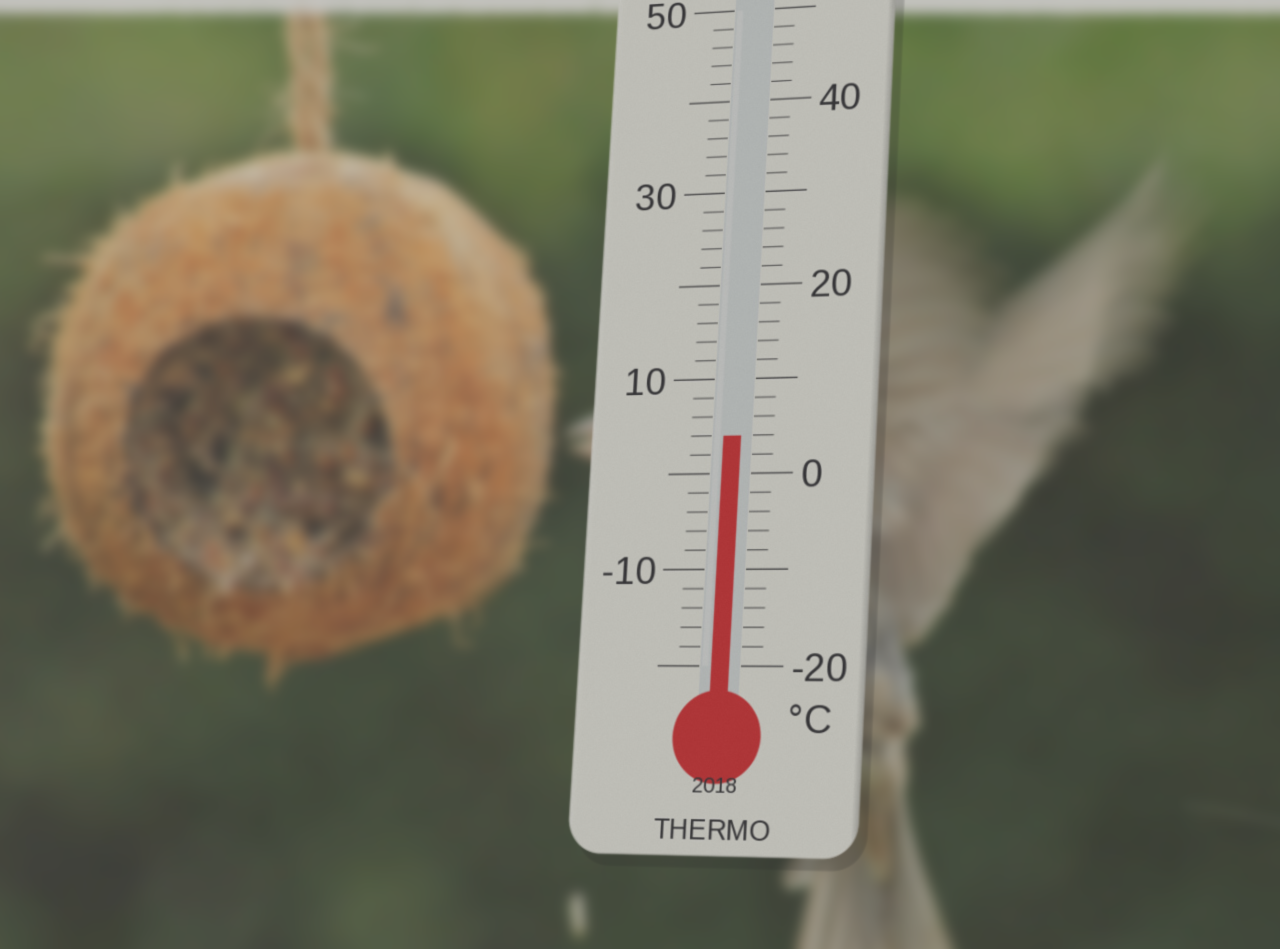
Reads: 4; °C
